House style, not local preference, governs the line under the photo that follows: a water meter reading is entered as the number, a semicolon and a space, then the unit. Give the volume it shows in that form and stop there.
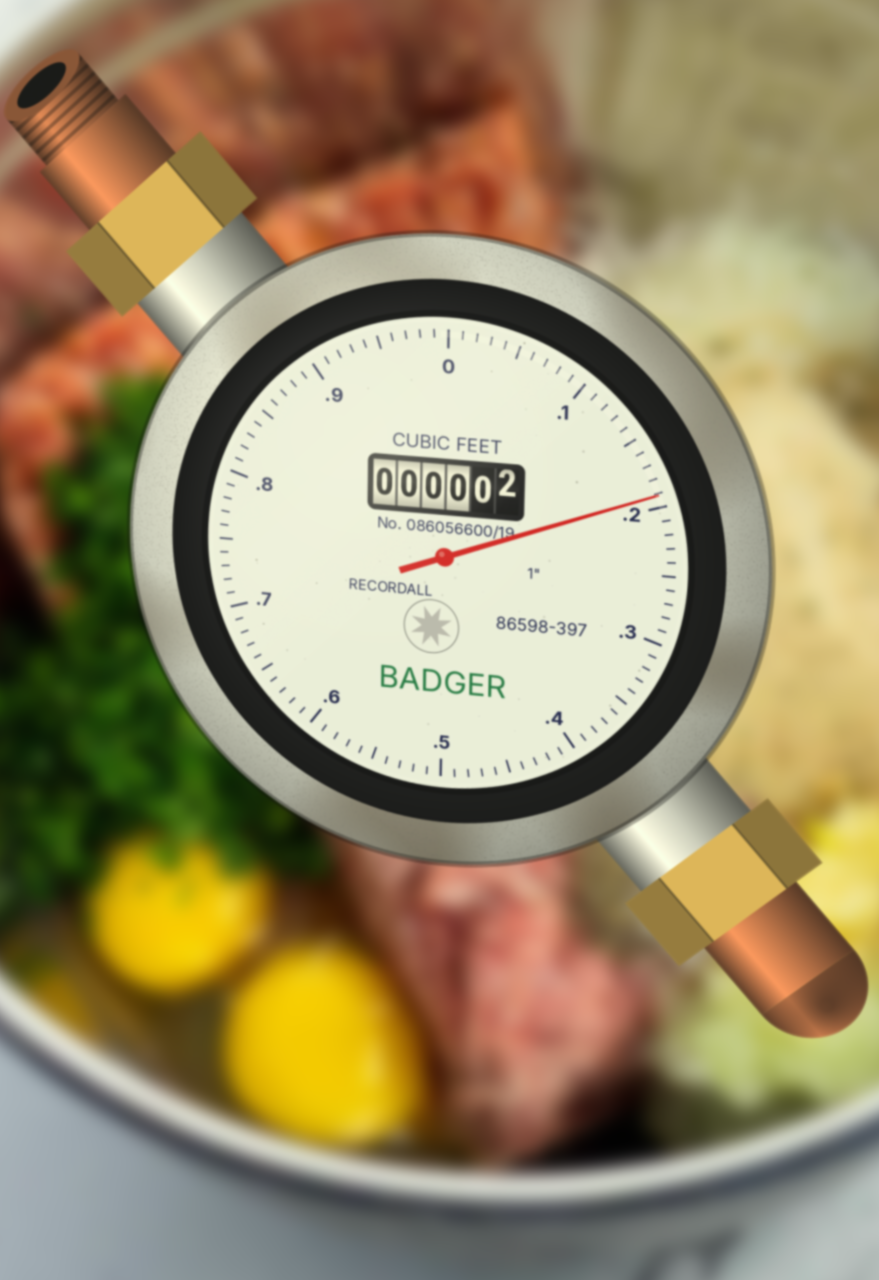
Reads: 2.19; ft³
